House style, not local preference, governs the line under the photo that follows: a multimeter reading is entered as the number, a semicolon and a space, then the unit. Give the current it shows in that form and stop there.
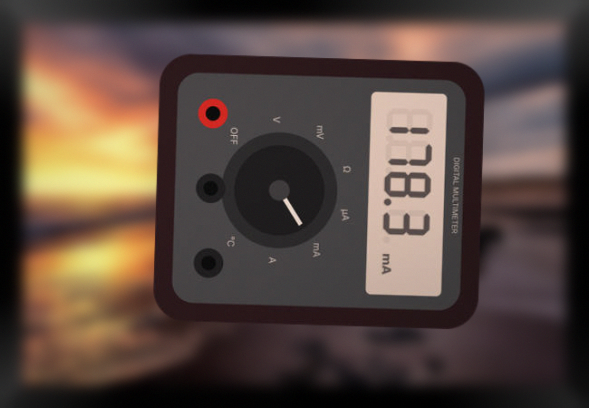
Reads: 178.3; mA
